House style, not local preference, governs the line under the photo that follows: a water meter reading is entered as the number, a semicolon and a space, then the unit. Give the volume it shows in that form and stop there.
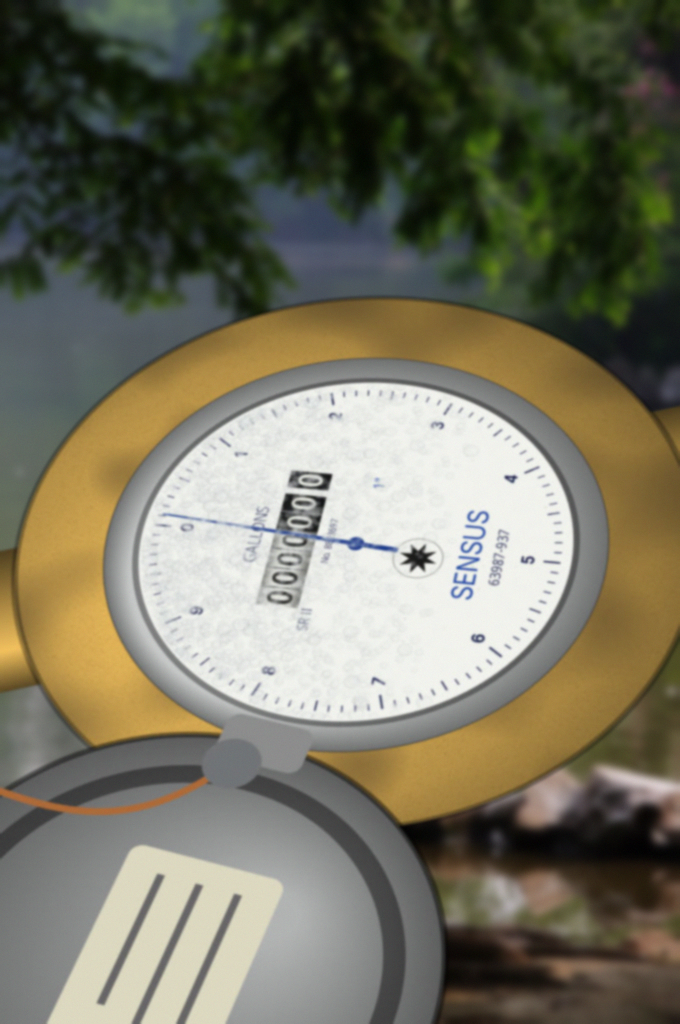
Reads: 0.1; gal
